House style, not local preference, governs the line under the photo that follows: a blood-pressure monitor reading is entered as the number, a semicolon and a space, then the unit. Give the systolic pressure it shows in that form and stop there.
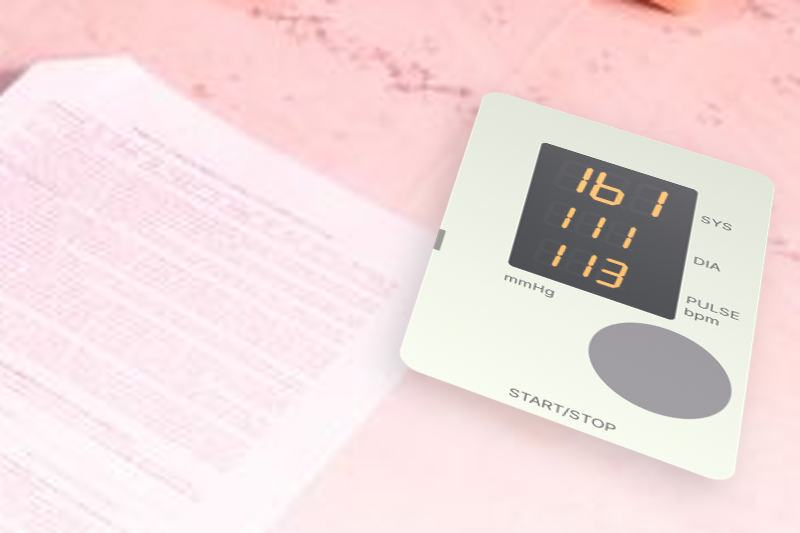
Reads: 161; mmHg
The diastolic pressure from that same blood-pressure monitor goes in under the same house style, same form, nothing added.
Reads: 111; mmHg
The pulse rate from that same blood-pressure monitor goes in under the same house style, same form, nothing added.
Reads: 113; bpm
